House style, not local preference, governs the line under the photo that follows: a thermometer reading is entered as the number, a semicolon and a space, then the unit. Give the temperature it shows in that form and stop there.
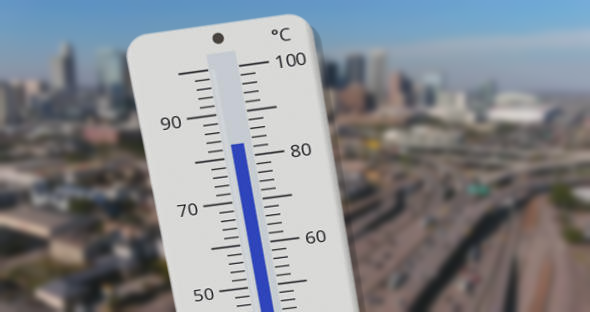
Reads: 83; °C
